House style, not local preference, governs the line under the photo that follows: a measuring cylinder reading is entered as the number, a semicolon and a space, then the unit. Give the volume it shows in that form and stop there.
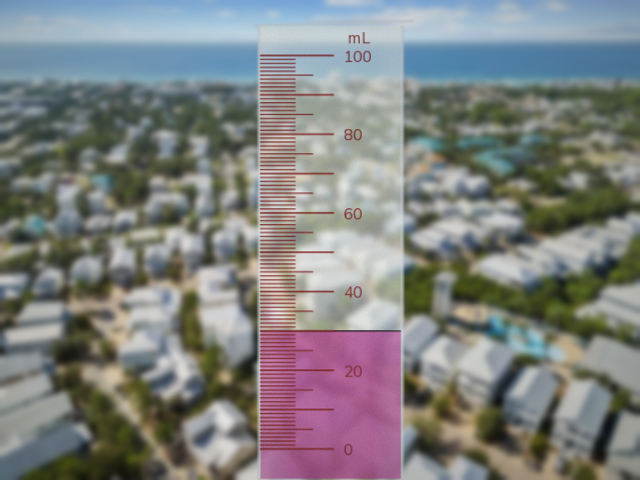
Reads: 30; mL
